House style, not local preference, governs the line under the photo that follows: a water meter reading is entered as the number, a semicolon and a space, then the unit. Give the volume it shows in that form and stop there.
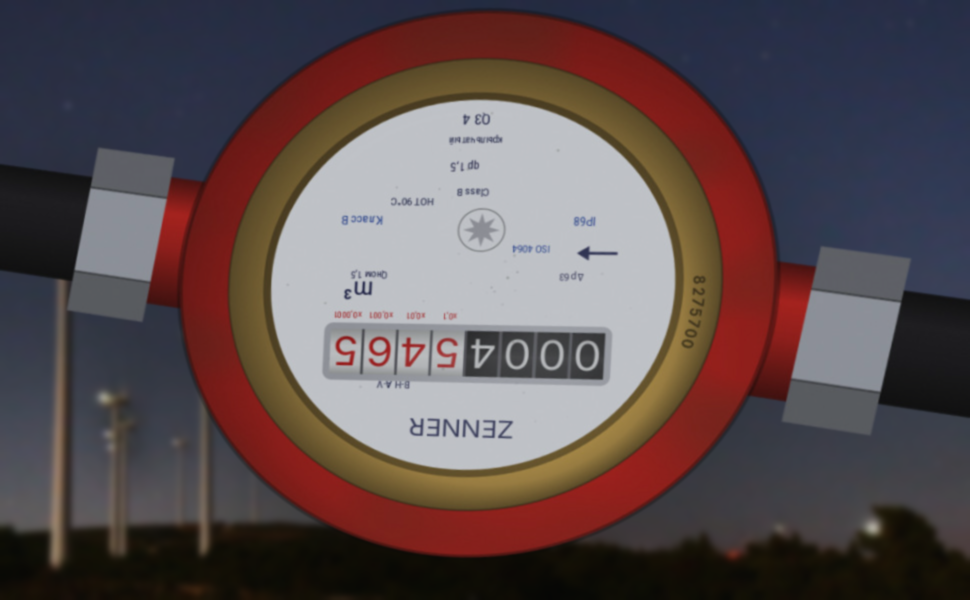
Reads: 4.5465; m³
